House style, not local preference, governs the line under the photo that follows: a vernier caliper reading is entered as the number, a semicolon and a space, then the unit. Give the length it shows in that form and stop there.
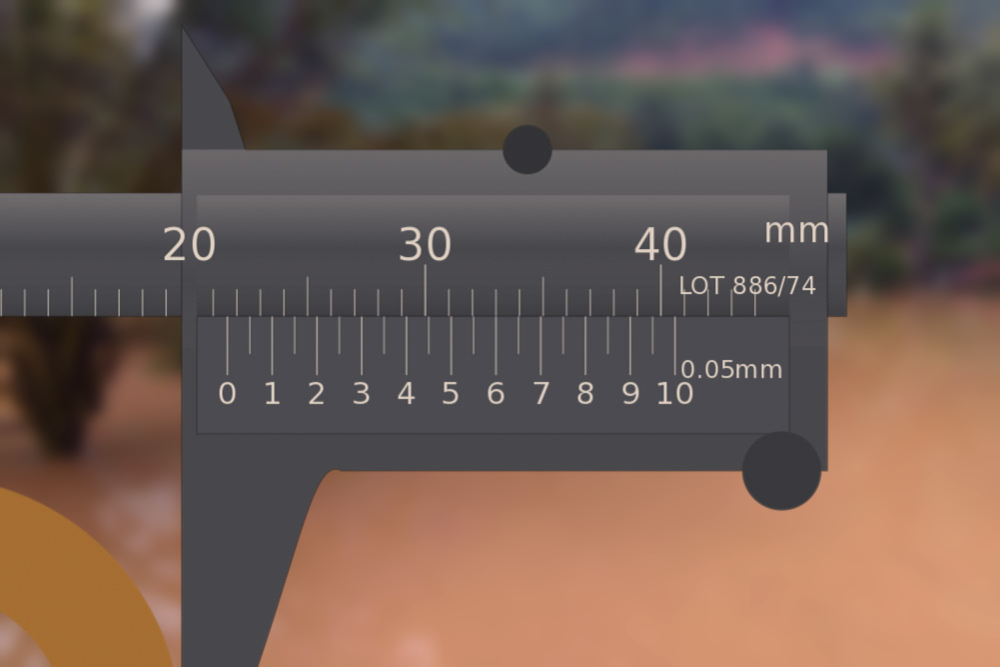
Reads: 21.6; mm
